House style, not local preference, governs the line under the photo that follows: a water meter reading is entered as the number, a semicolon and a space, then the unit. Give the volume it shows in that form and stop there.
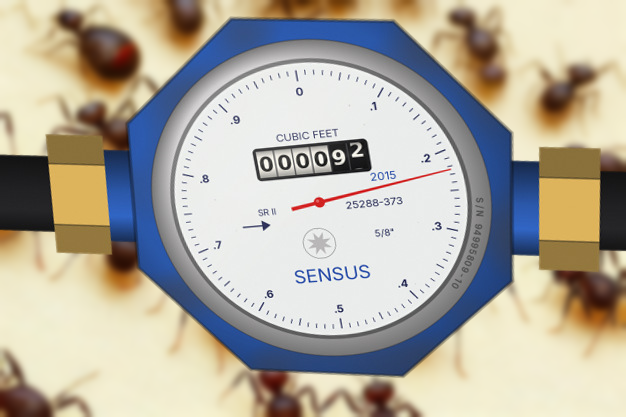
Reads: 92.22; ft³
